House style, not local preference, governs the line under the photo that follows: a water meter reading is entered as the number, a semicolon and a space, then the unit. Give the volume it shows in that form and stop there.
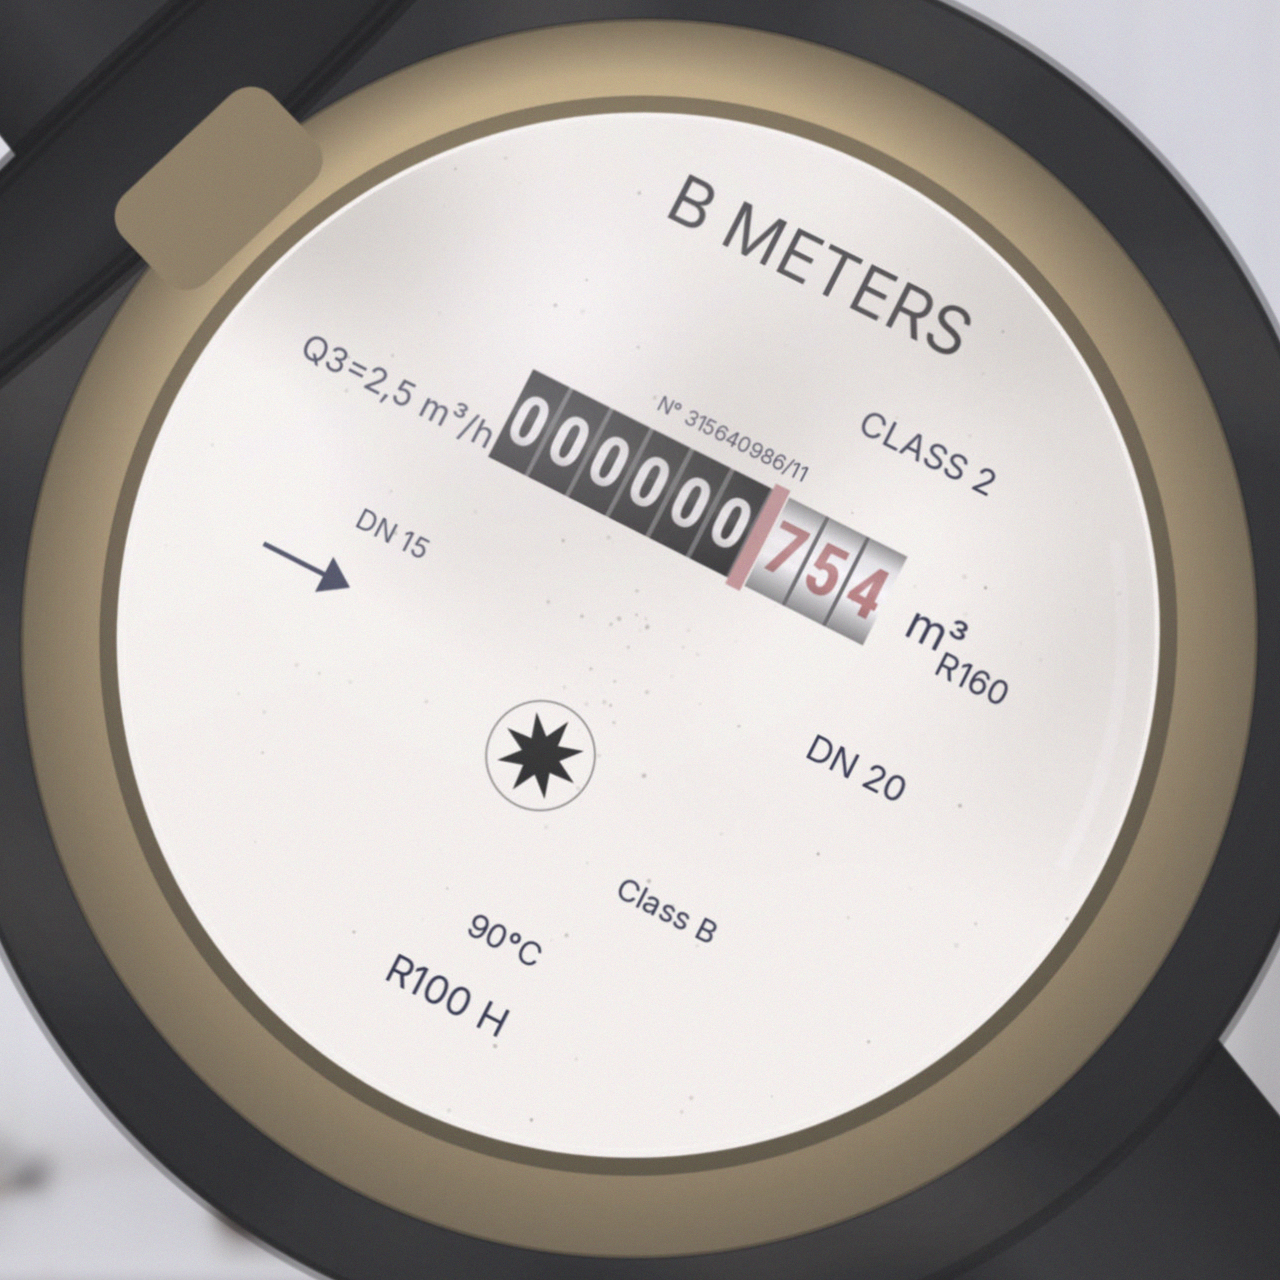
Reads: 0.754; m³
